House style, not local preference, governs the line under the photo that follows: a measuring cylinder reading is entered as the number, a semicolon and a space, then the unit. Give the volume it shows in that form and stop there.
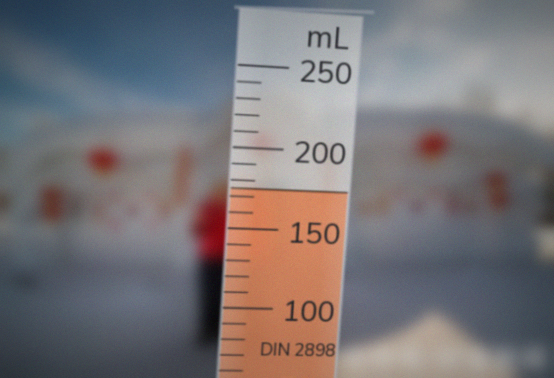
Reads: 175; mL
